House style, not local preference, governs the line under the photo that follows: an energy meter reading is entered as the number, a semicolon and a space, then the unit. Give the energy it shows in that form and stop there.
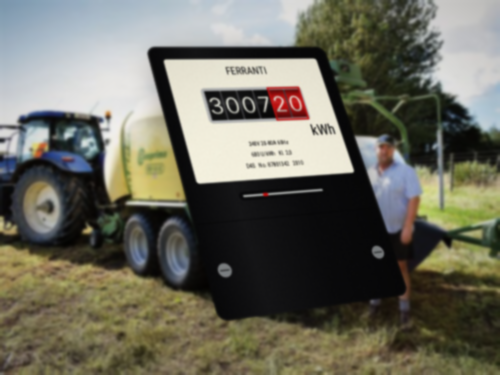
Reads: 3007.20; kWh
